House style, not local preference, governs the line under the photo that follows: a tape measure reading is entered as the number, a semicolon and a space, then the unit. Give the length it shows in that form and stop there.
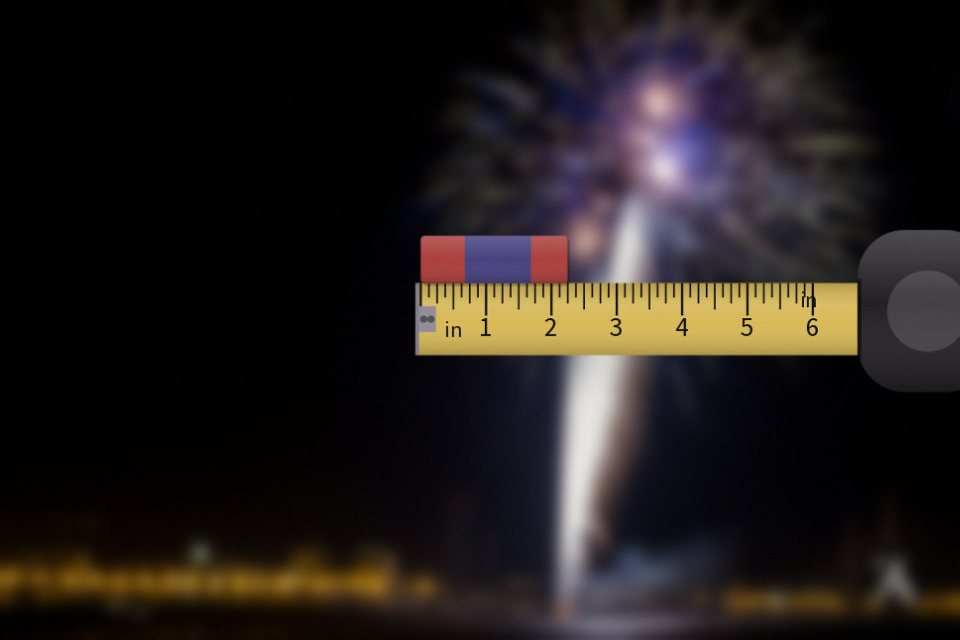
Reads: 2.25; in
